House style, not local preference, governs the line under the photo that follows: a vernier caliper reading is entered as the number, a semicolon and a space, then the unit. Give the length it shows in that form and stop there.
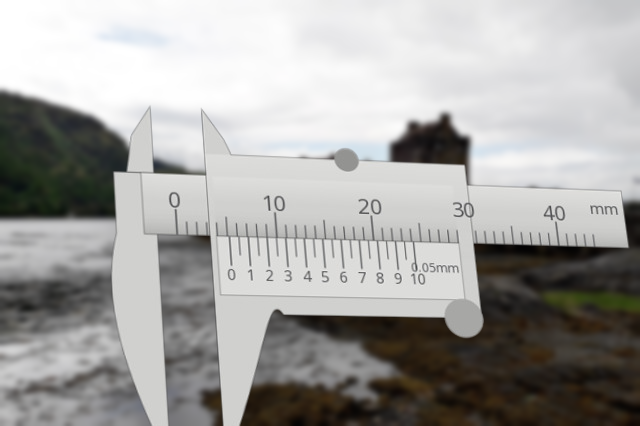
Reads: 5.2; mm
